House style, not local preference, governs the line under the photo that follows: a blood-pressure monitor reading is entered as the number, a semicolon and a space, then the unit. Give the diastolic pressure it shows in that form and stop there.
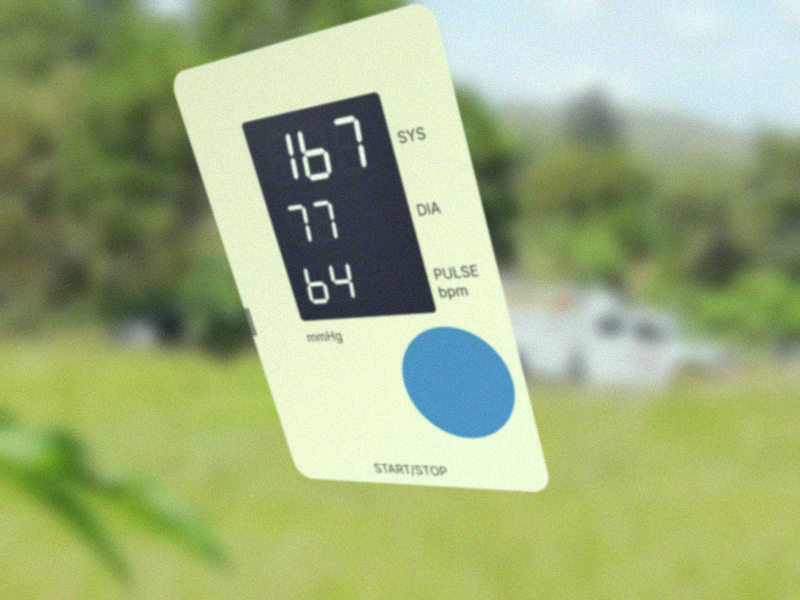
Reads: 77; mmHg
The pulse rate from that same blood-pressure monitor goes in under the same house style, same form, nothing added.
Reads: 64; bpm
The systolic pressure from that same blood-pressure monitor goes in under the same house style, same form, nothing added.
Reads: 167; mmHg
